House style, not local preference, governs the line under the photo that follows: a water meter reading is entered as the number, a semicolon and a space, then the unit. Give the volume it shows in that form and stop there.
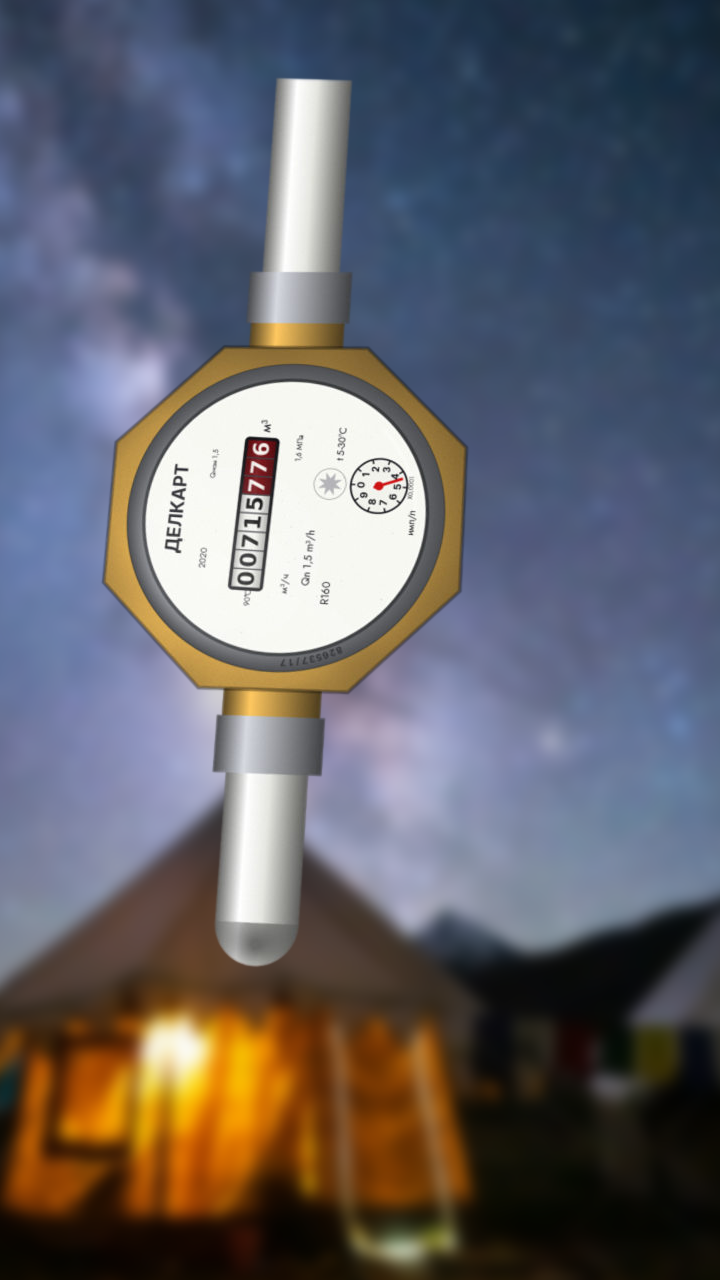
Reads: 715.7764; m³
